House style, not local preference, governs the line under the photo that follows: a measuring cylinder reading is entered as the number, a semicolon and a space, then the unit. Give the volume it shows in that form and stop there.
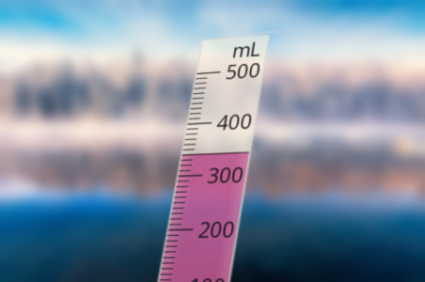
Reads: 340; mL
